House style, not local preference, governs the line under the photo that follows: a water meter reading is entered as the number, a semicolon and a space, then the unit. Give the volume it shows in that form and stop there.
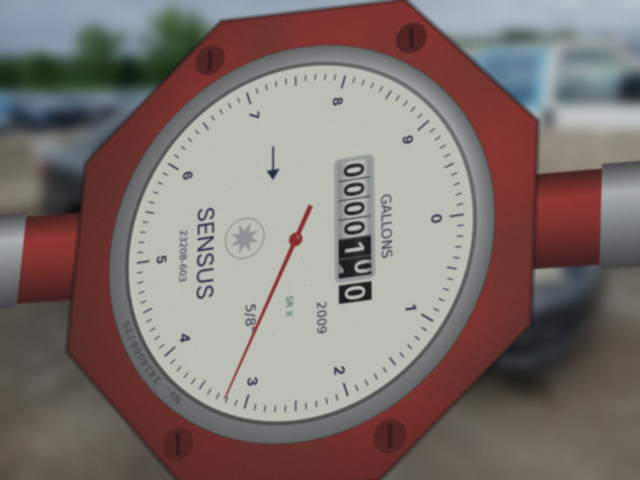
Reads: 103.2; gal
